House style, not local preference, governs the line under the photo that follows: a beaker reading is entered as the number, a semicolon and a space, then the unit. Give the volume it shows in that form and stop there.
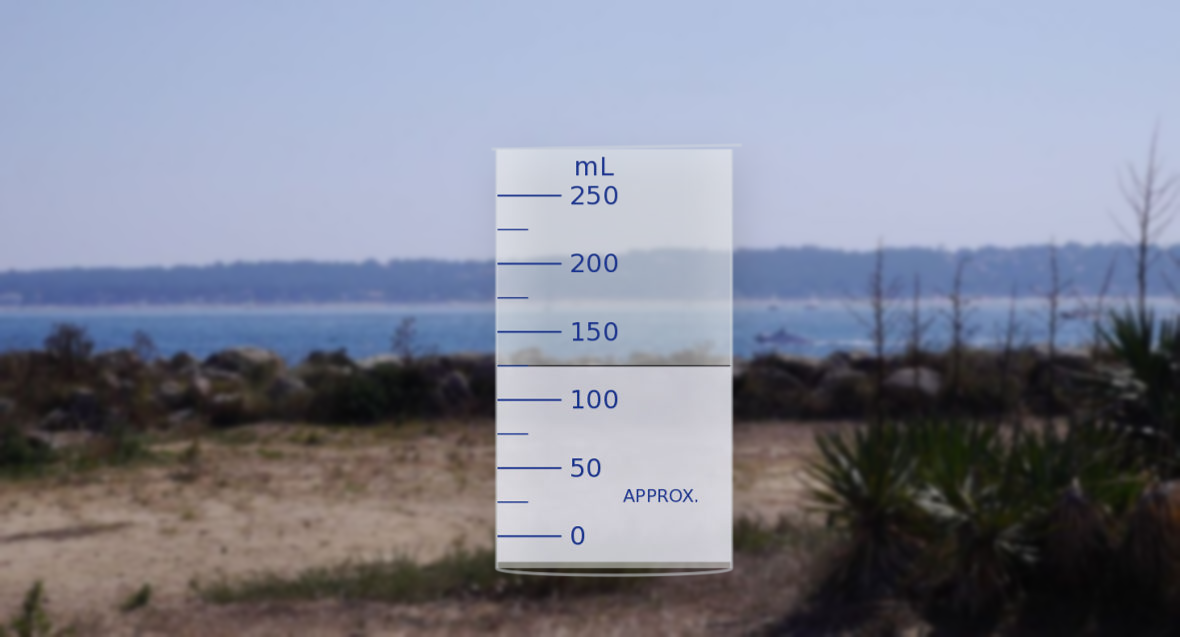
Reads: 125; mL
